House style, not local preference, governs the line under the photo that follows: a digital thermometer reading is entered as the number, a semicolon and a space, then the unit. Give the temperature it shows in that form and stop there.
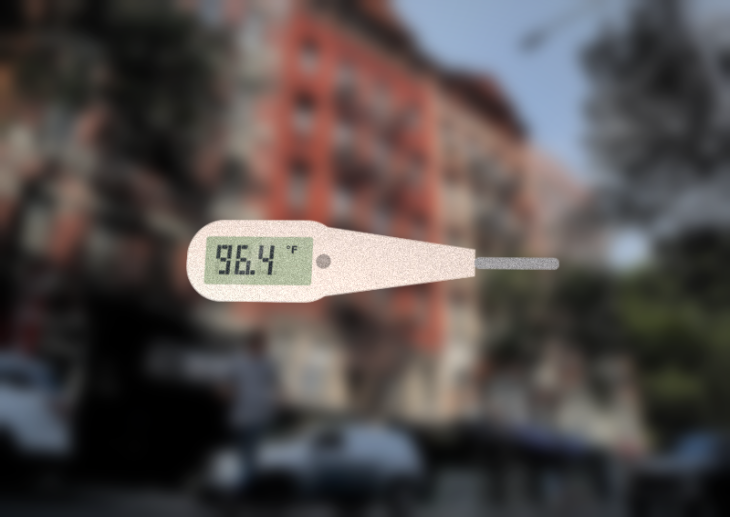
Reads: 96.4; °F
